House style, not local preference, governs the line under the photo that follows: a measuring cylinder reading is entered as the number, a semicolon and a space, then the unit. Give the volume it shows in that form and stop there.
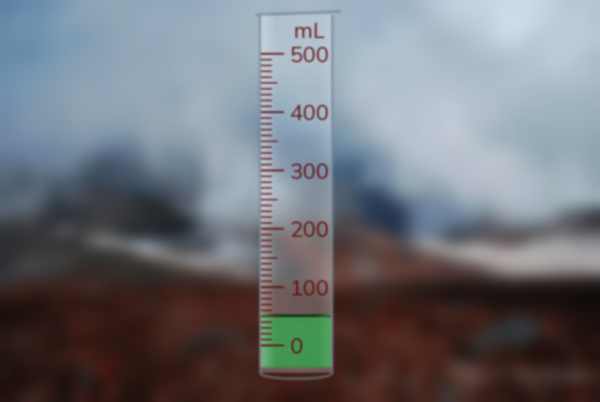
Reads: 50; mL
